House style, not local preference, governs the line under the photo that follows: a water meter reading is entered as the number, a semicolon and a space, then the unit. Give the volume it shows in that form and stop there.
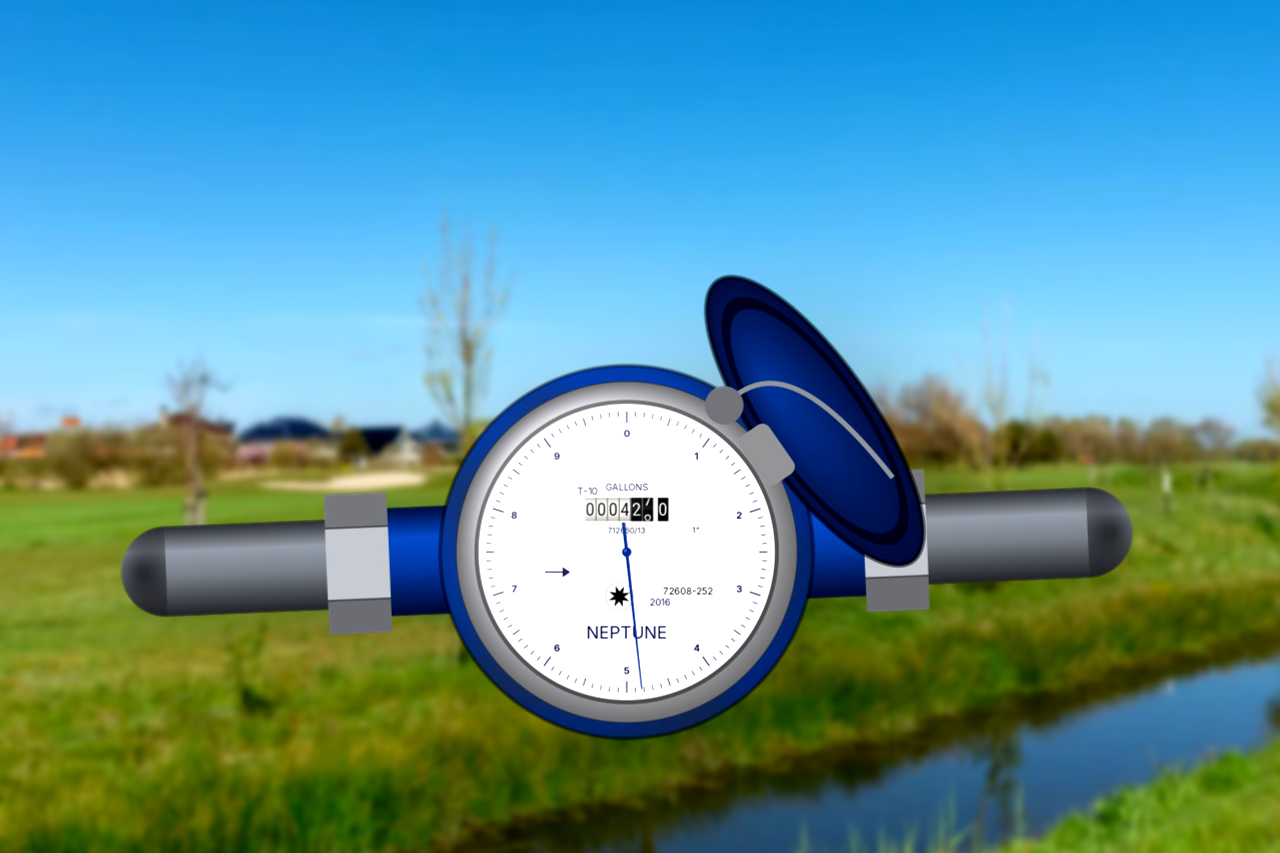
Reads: 4274.8; gal
